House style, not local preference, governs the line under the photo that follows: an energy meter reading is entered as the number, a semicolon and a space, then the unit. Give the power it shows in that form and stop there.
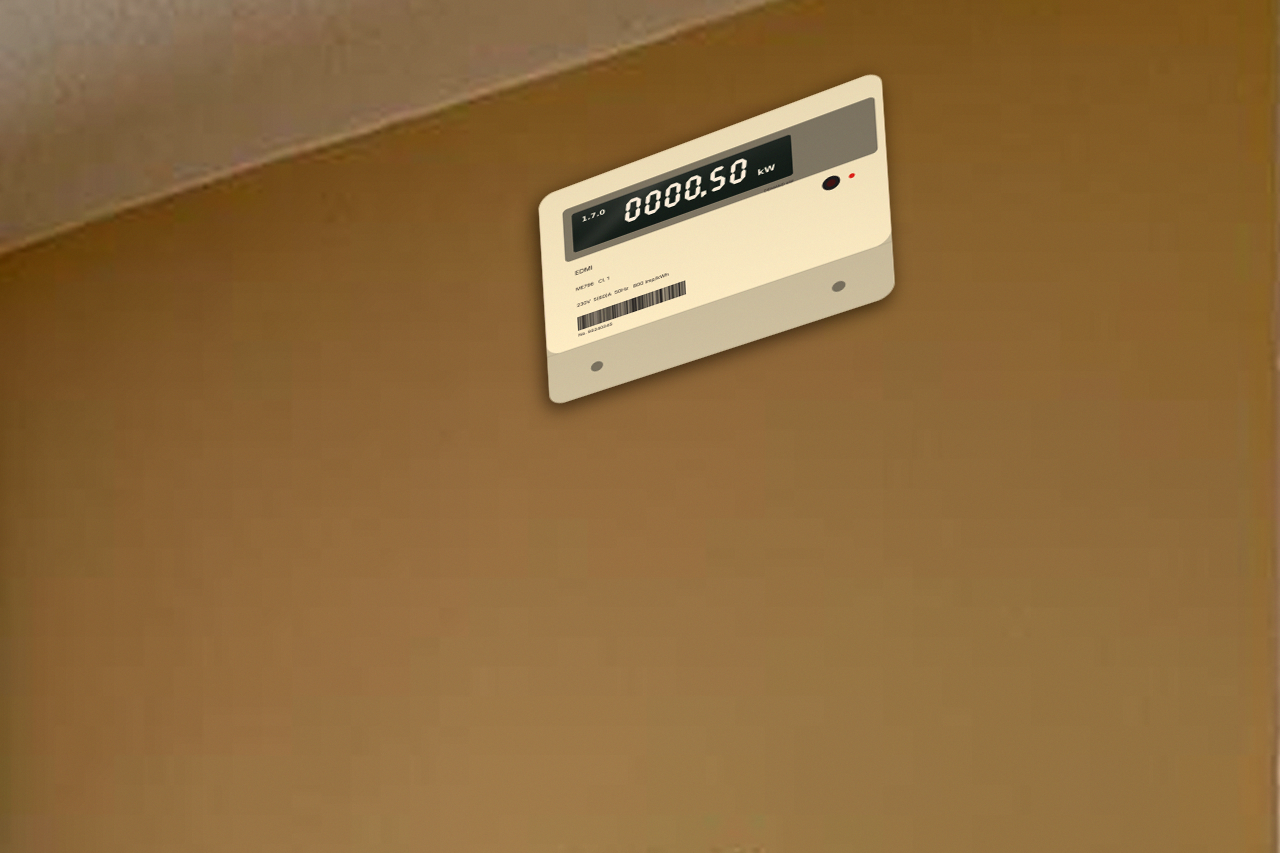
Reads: 0.50; kW
